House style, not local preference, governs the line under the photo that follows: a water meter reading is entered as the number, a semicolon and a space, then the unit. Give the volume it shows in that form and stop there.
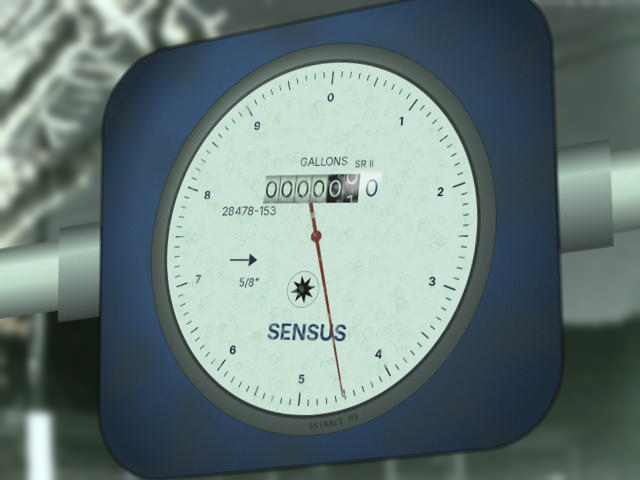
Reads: 4.5; gal
